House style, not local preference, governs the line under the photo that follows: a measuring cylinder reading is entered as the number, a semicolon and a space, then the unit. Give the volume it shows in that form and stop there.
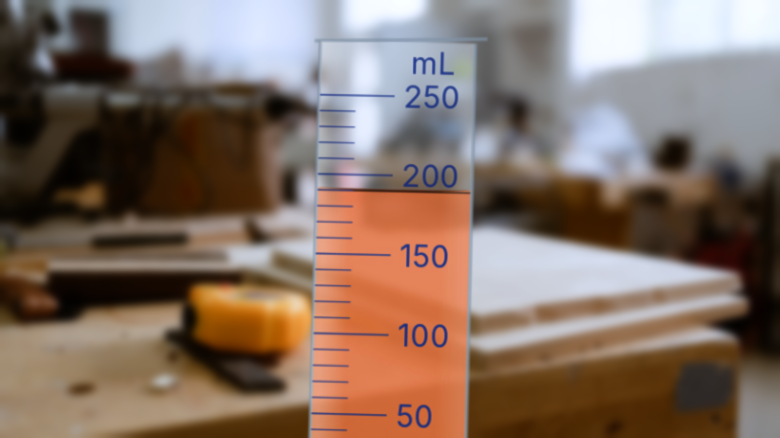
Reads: 190; mL
